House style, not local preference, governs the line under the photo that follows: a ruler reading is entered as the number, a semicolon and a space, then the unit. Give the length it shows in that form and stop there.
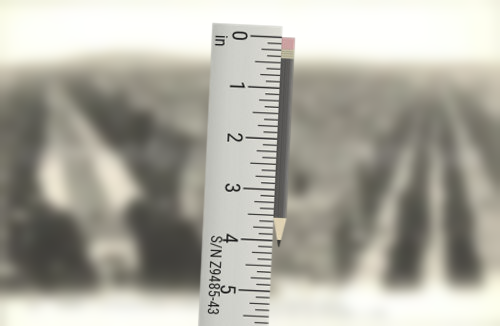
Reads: 4.125; in
